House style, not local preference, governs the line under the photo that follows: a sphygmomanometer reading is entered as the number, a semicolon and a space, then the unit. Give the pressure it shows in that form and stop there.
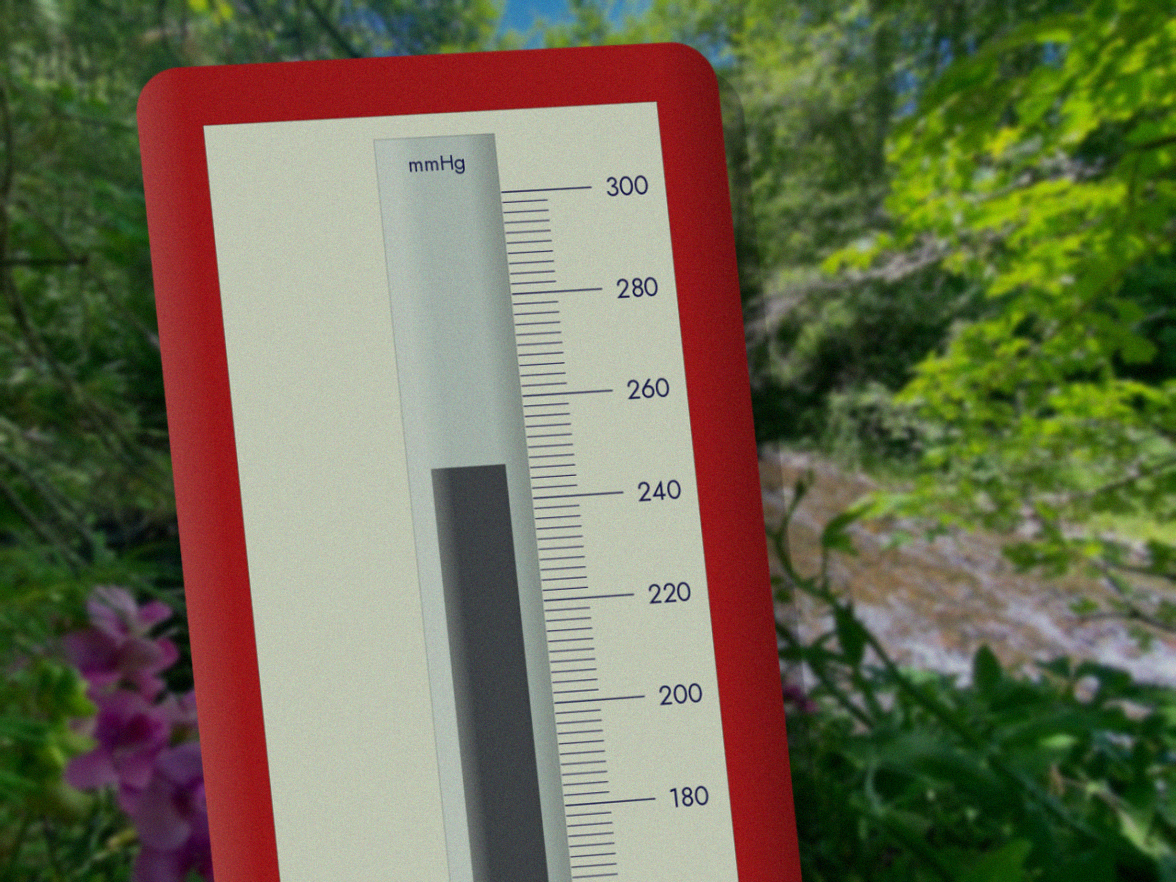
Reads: 247; mmHg
